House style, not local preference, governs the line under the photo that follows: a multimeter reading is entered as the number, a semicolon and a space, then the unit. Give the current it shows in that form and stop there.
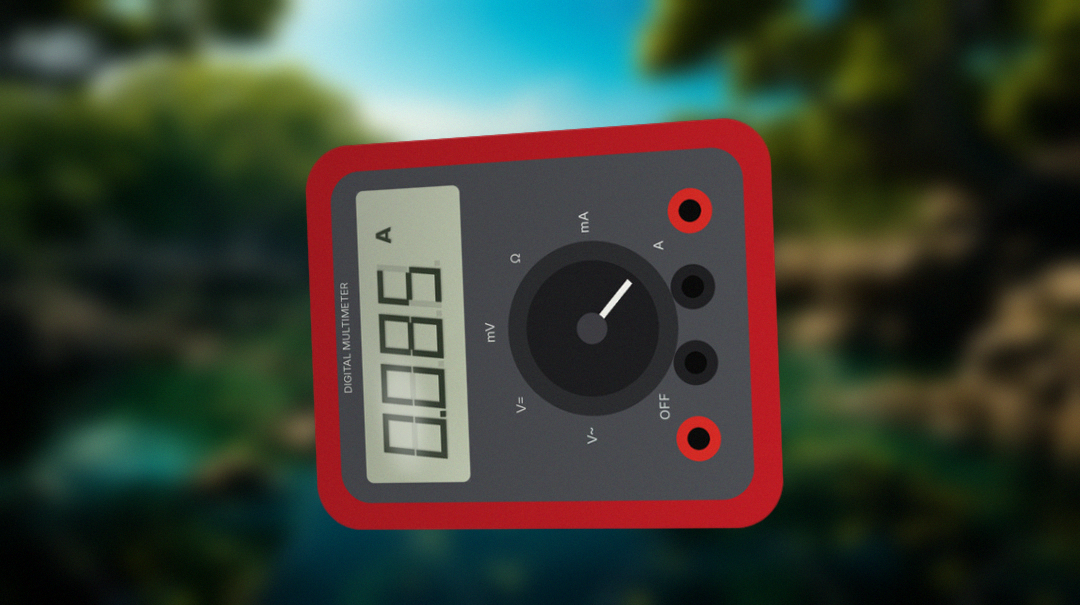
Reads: 0.085; A
